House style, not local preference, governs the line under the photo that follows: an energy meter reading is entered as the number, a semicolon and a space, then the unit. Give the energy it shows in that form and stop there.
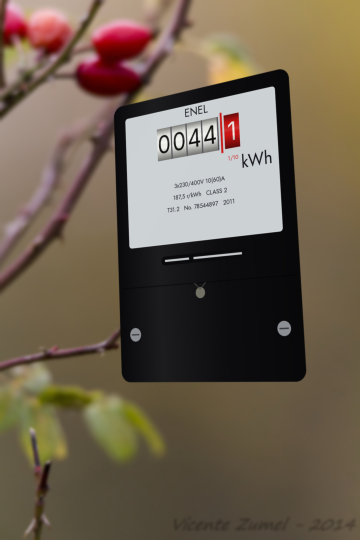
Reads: 44.1; kWh
